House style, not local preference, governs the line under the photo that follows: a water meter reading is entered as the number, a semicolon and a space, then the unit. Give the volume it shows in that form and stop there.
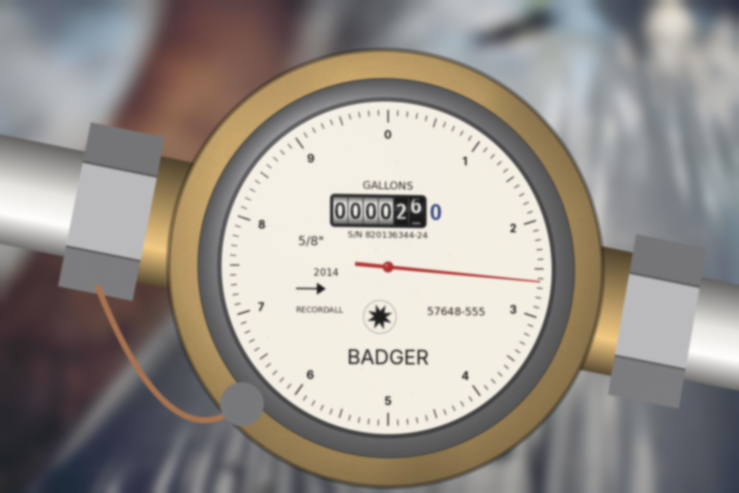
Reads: 262.6; gal
